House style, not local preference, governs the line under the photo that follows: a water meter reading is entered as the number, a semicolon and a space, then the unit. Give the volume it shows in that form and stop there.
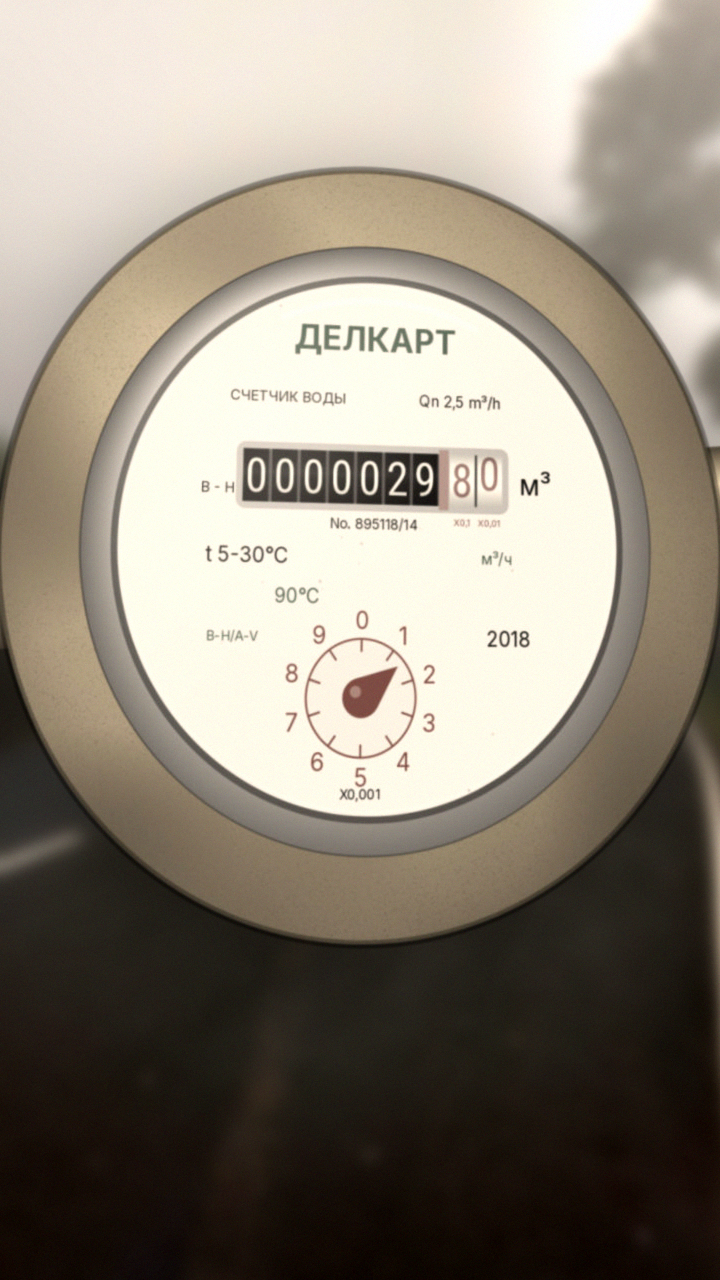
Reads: 29.801; m³
